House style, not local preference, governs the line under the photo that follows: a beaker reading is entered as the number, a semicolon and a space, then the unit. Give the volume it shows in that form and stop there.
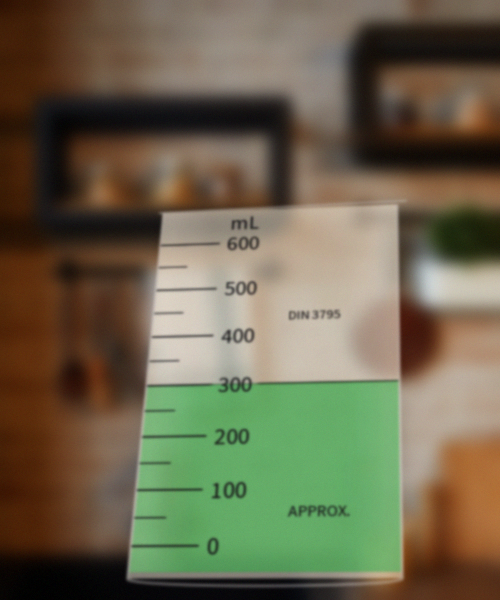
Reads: 300; mL
